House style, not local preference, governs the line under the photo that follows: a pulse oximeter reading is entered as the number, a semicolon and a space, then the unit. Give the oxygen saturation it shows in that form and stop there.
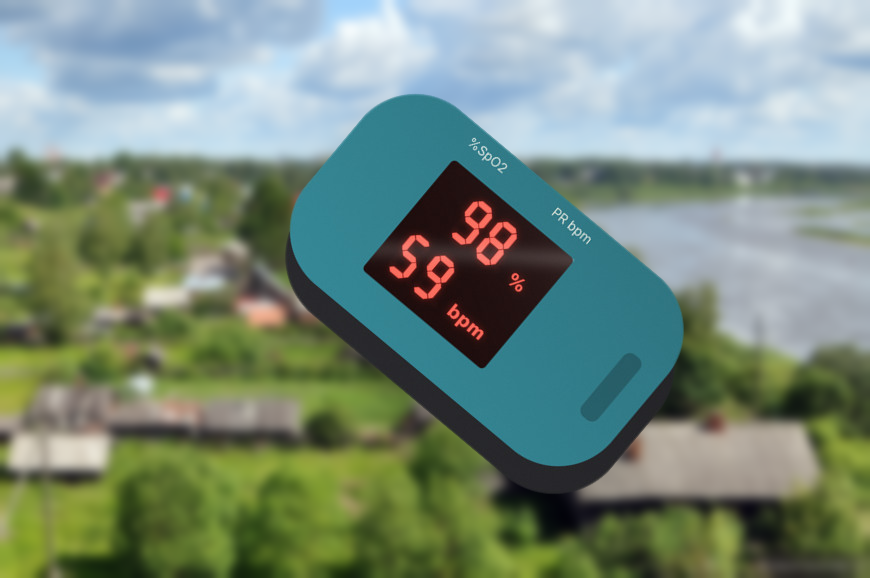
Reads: 98; %
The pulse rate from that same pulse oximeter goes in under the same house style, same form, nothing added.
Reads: 59; bpm
